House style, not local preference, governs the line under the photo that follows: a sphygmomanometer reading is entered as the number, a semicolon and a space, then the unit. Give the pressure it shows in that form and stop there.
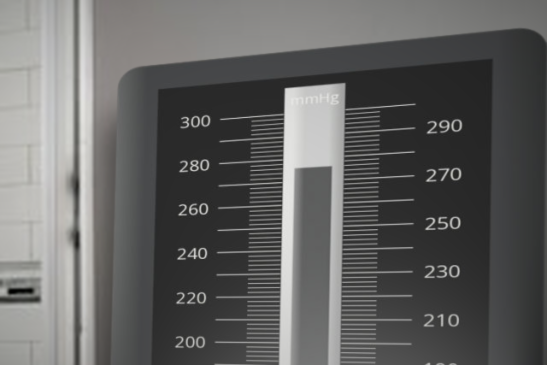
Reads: 276; mmHg
